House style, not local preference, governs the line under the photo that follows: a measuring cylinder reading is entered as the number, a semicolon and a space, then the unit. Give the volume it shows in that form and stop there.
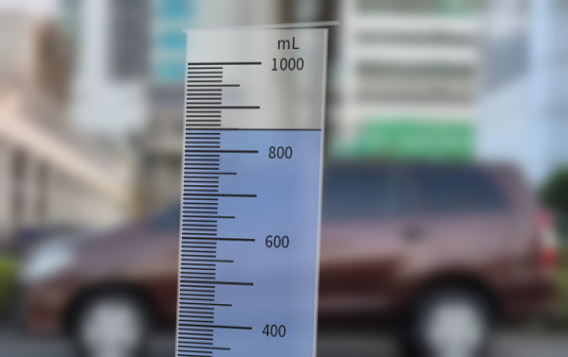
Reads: 850; mL
